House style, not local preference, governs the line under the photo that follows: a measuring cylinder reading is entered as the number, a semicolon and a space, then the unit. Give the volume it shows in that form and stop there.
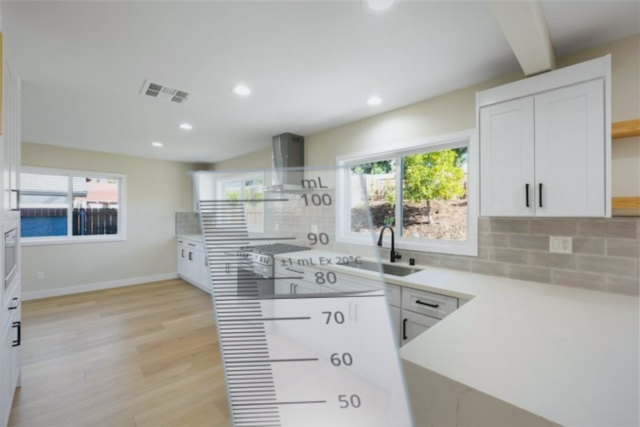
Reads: 75; mL
